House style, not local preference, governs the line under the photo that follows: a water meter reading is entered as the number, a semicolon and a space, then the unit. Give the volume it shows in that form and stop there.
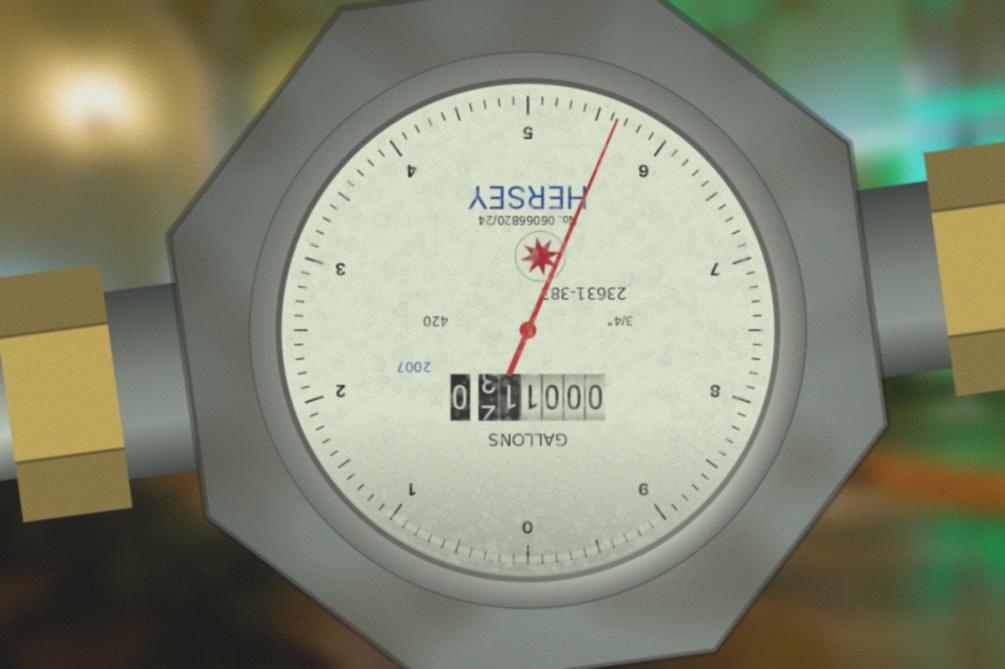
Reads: 1125.6; gal
